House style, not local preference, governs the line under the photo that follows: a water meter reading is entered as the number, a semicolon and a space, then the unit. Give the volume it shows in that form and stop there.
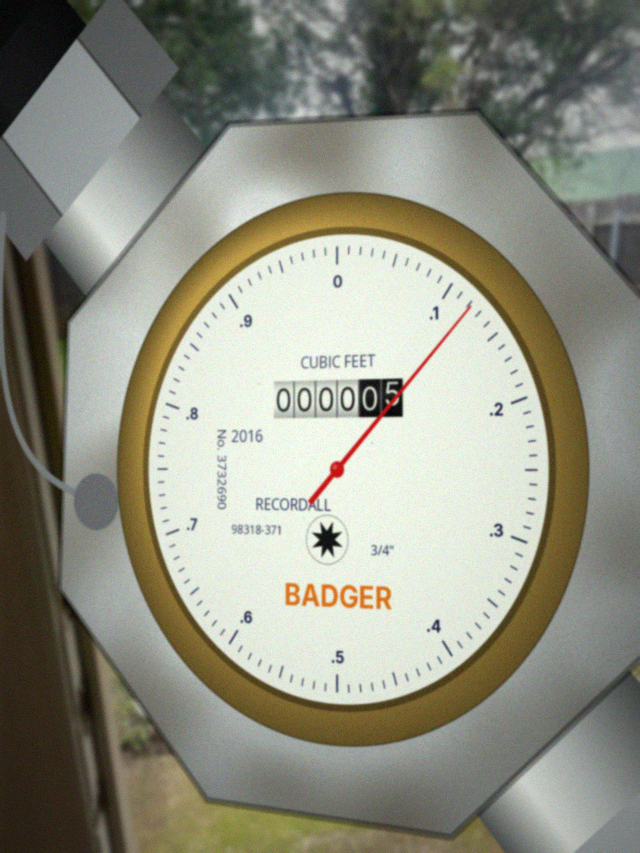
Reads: 5.12; ft³
